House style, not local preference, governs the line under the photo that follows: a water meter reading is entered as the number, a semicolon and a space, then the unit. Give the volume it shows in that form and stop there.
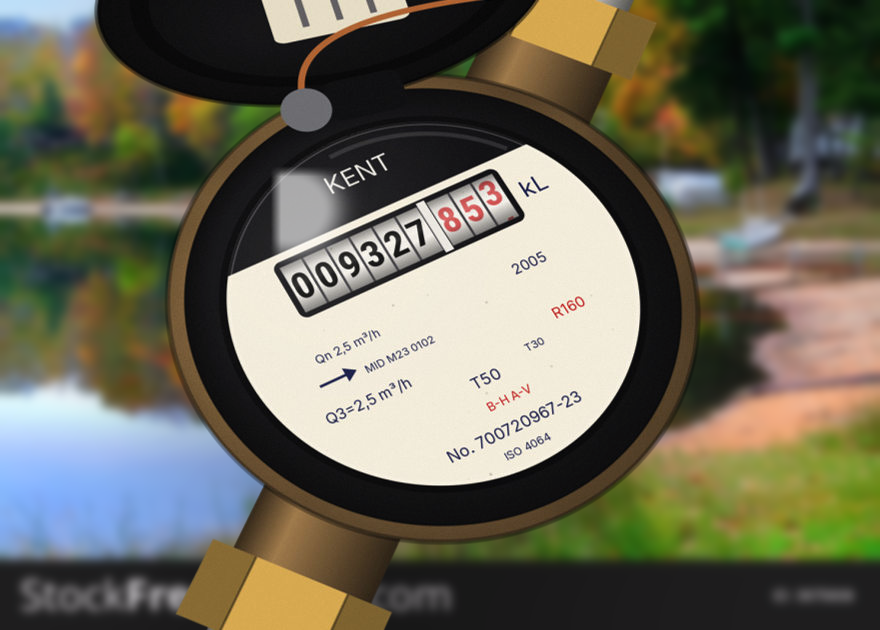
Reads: 9327.853; kL
